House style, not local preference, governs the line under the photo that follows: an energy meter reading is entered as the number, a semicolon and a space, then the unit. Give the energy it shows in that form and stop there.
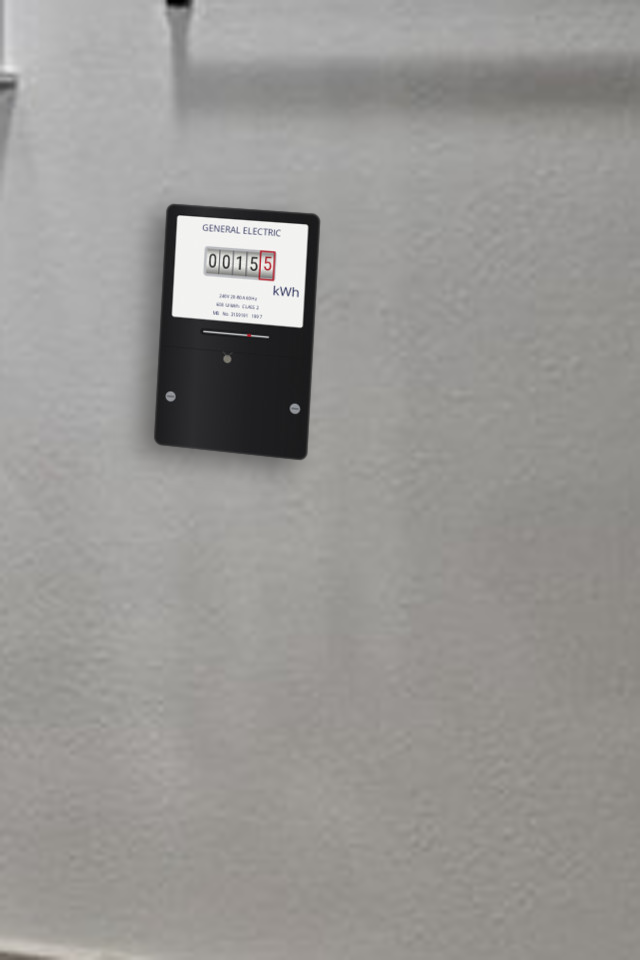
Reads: 15.5; kWh
